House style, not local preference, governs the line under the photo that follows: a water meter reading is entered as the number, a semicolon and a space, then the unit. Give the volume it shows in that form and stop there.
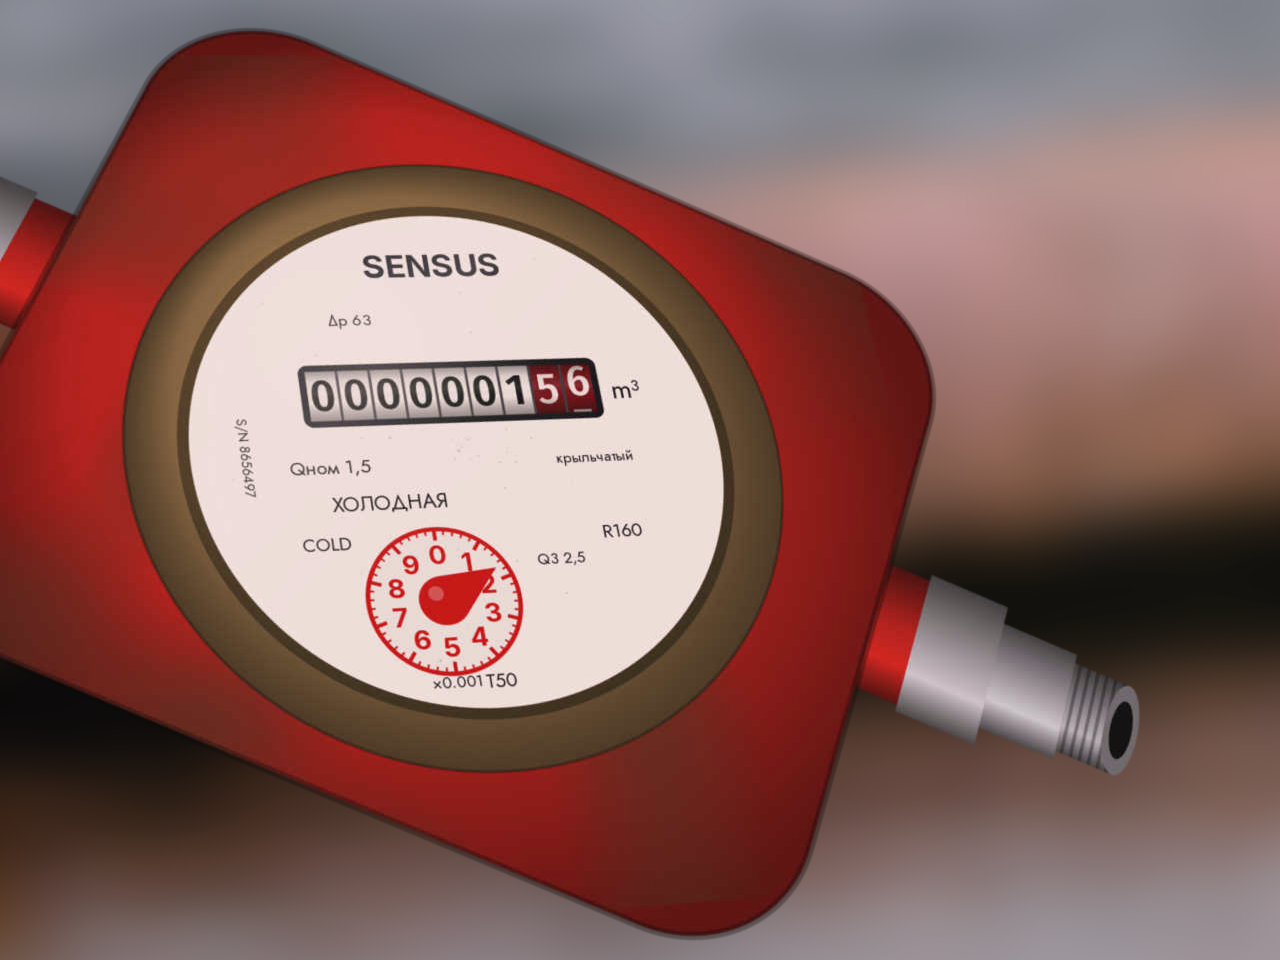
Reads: 1.561; m³
